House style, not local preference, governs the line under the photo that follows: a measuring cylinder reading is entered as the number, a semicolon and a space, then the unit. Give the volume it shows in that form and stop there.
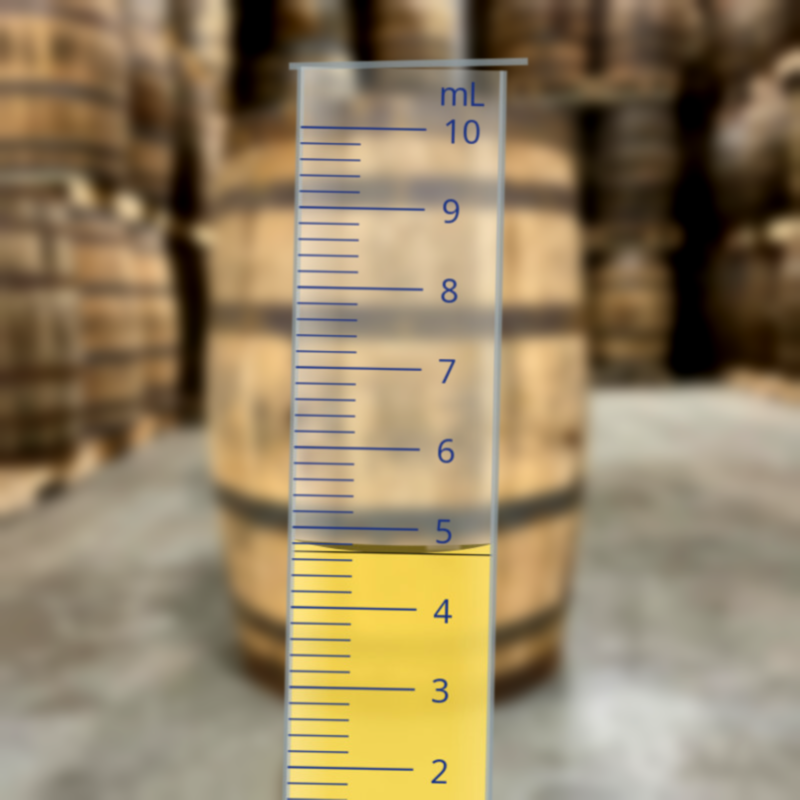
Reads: 4.7; mL
